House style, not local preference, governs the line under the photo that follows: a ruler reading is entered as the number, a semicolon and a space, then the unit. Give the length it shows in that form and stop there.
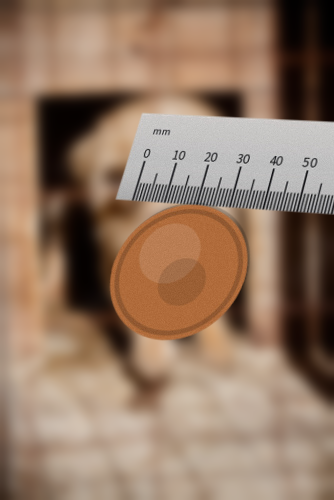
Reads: 40; mm
